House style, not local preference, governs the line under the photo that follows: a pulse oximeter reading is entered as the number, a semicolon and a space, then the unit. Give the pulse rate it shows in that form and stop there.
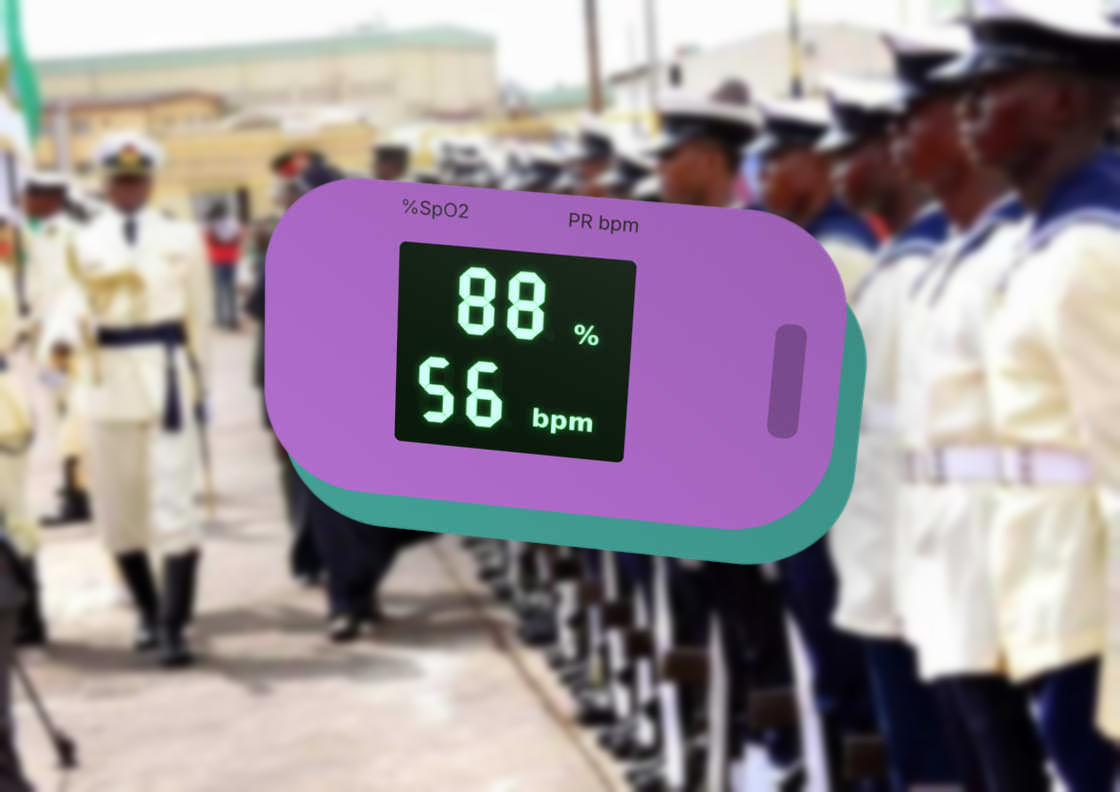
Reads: 56; bpm
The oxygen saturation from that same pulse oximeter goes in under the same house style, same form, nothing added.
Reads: 88; %
